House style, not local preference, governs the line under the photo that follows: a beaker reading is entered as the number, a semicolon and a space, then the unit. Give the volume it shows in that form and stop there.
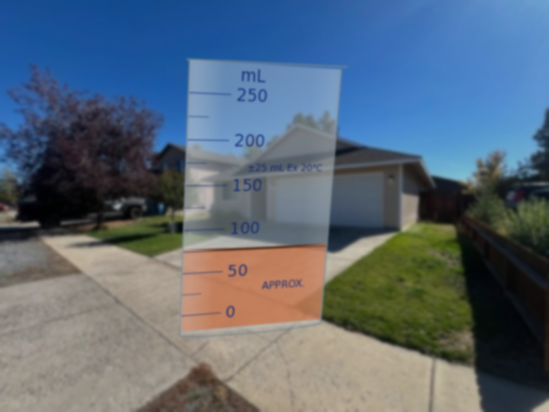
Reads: 75; mL
